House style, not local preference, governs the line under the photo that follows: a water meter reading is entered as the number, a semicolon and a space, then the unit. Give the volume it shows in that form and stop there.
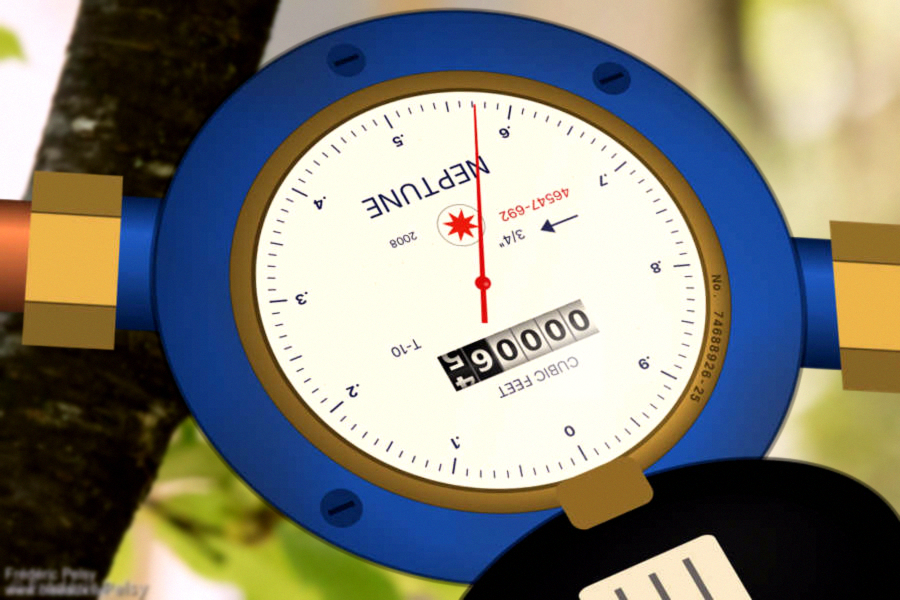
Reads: 64.57; ft³
